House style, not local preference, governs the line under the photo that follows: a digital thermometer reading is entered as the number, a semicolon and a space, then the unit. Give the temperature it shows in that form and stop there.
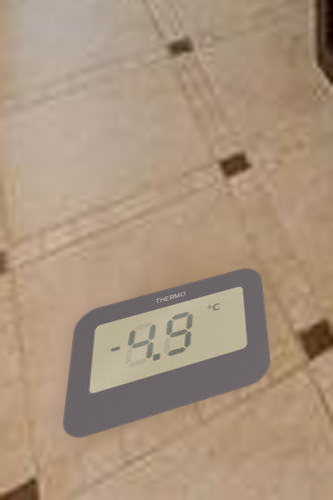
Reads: -4.9; °C
